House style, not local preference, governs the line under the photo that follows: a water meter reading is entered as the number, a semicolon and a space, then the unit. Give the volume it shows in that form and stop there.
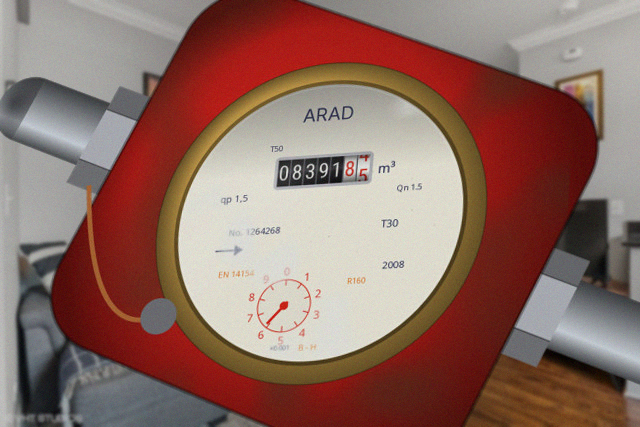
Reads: 8391.846; m³
